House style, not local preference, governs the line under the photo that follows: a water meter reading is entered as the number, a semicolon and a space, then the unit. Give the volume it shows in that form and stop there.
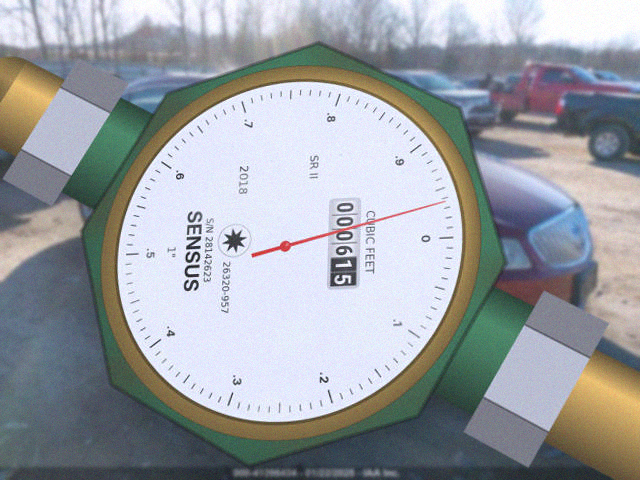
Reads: 614.96; ft³
